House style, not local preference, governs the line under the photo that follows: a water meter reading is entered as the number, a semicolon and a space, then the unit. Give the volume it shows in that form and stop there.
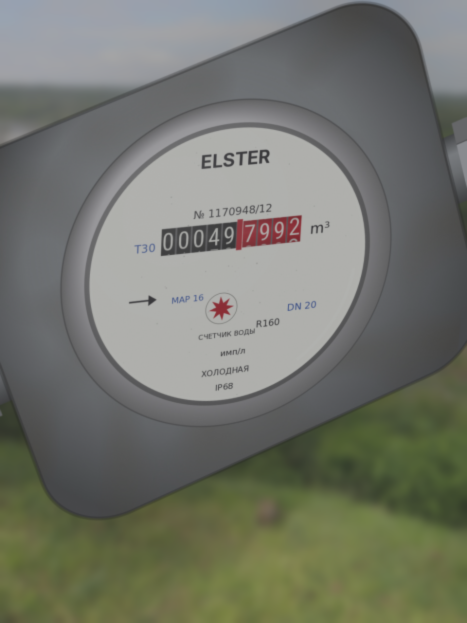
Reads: 49.7992; m³
